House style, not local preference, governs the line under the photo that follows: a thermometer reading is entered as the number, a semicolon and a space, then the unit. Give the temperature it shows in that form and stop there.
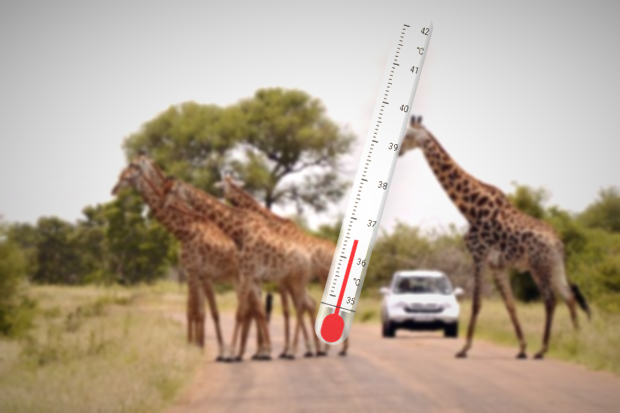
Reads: 36.5; °C
